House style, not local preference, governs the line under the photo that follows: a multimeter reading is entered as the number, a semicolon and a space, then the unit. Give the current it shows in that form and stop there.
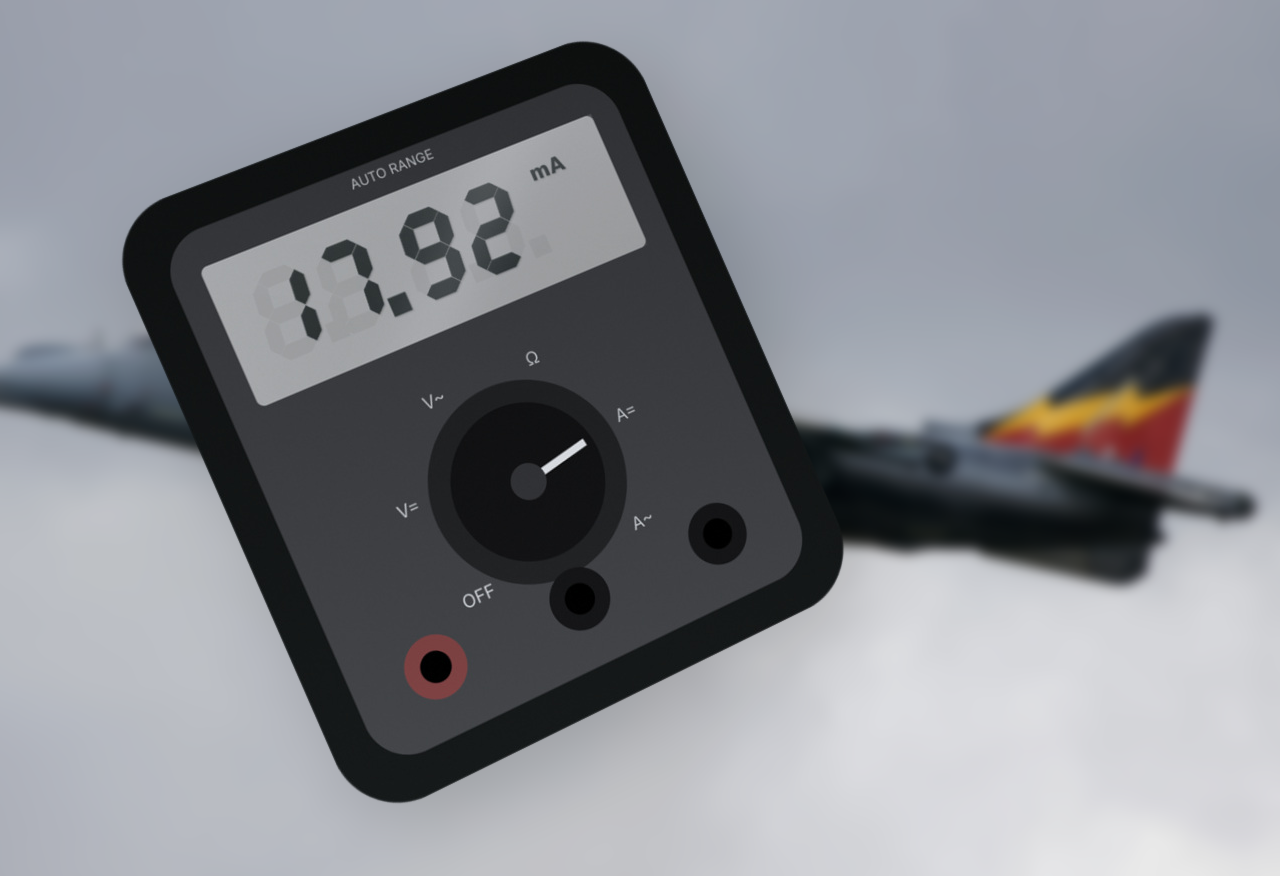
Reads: 17.92; mA
